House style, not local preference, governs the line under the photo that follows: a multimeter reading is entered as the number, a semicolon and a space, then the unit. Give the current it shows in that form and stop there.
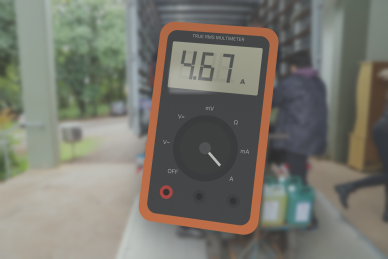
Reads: 4.67; A
